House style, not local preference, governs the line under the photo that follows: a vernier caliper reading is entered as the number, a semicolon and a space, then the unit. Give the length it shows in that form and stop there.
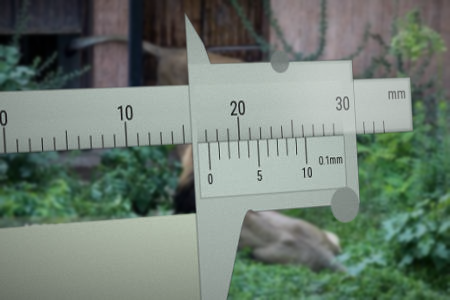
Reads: 17.2; mm
